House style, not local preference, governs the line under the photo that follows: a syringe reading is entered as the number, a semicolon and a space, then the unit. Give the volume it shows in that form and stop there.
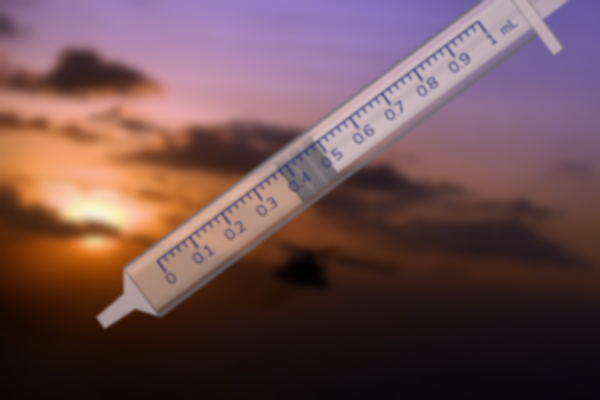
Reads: 0.38; mL
